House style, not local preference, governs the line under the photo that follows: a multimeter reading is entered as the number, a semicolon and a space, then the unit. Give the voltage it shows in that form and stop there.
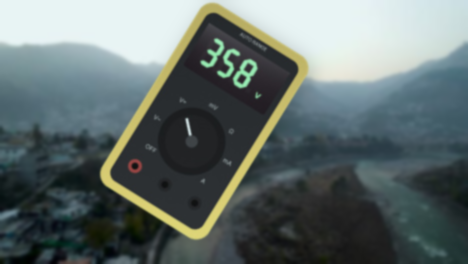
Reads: 358; V
